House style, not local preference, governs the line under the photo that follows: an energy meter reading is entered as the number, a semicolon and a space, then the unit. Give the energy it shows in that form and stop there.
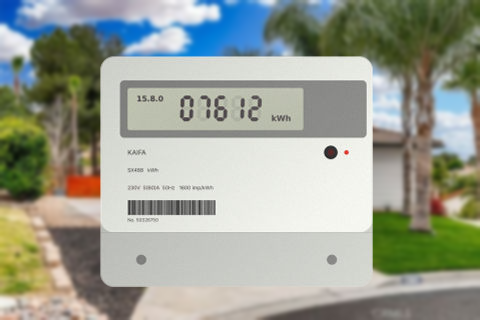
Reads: 7612; kWh
